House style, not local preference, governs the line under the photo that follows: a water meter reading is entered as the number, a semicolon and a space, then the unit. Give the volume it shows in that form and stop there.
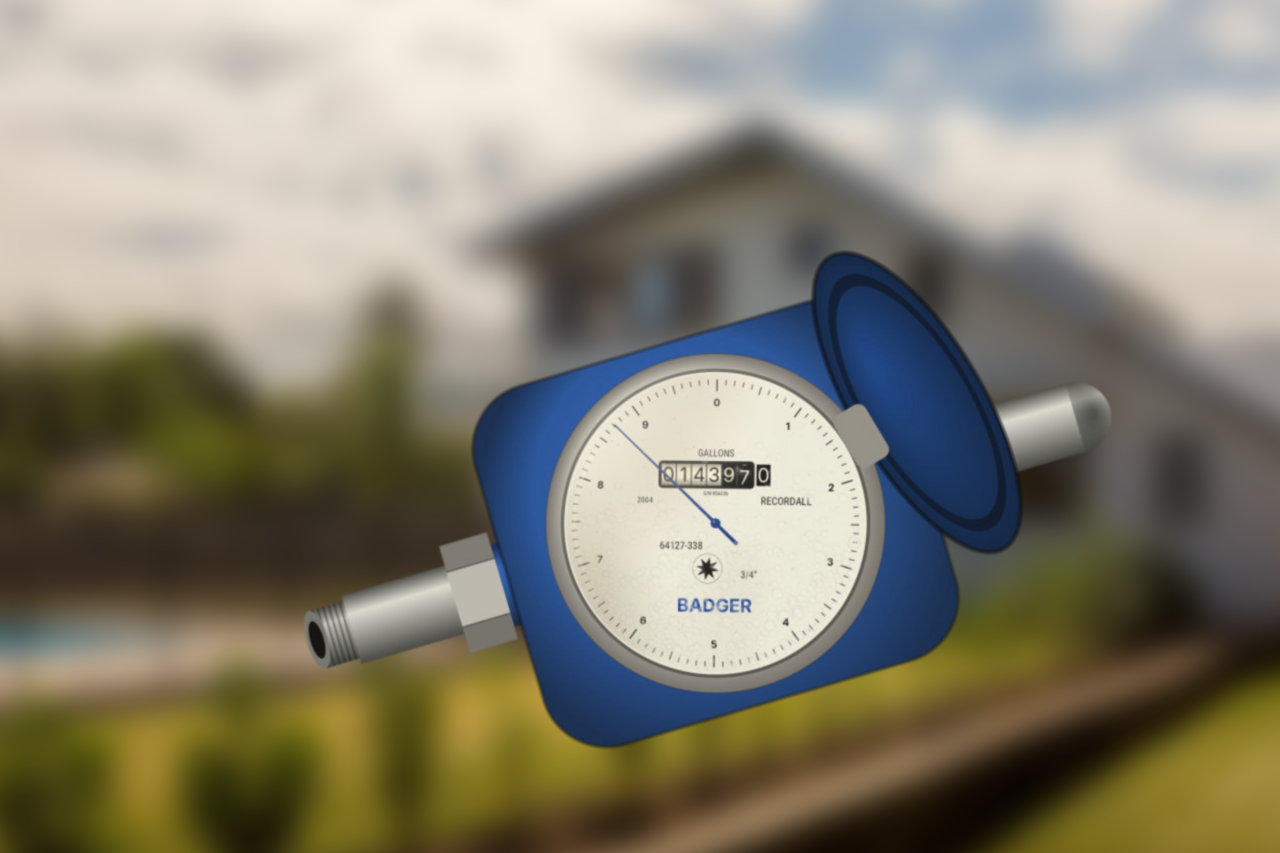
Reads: 143968.7; gal
